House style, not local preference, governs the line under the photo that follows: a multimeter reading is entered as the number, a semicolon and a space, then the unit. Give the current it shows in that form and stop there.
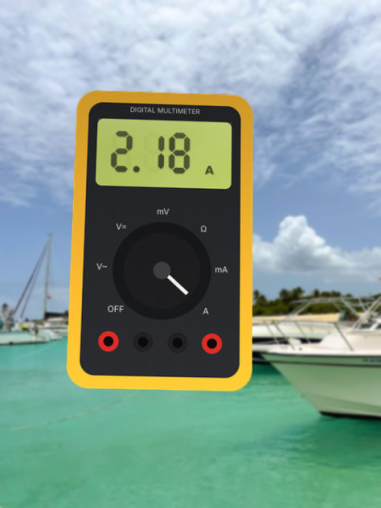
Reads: 2.18; A
